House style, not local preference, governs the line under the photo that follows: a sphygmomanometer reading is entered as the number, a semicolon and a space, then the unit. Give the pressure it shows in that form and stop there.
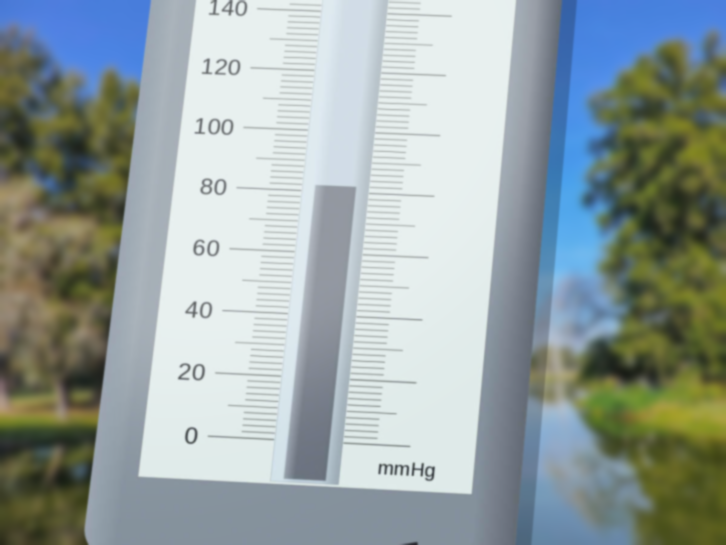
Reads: 82; mmHg
